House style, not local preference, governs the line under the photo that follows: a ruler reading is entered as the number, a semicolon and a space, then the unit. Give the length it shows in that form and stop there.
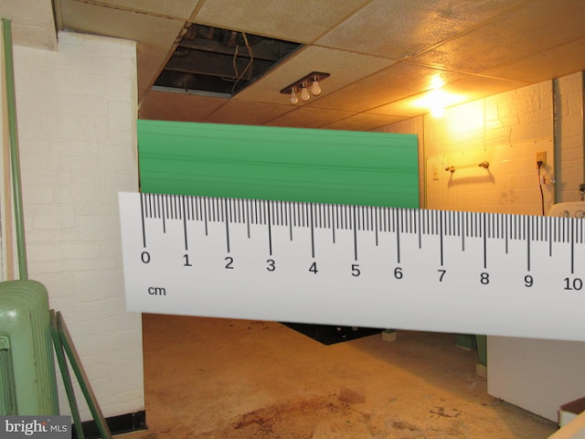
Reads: 6.5; cm
